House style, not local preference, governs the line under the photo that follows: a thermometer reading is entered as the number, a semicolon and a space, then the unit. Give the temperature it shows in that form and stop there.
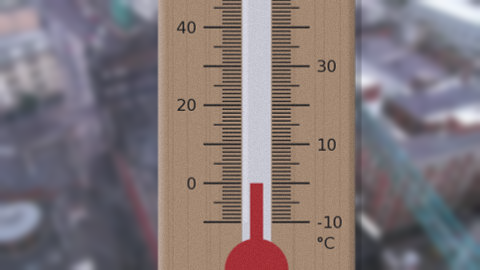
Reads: 0; °C
